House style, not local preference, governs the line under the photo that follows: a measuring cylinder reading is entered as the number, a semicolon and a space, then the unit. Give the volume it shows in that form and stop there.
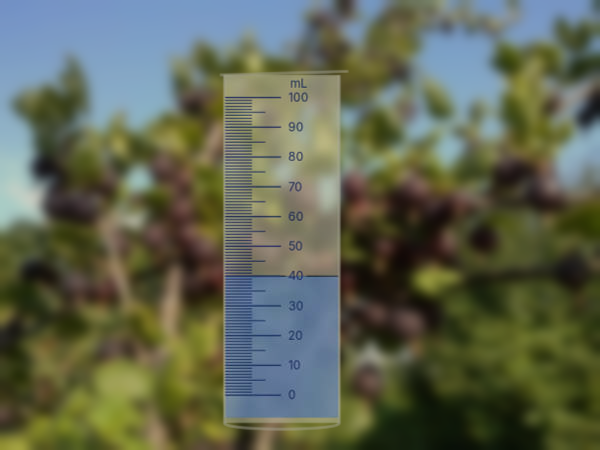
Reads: 40; mL
